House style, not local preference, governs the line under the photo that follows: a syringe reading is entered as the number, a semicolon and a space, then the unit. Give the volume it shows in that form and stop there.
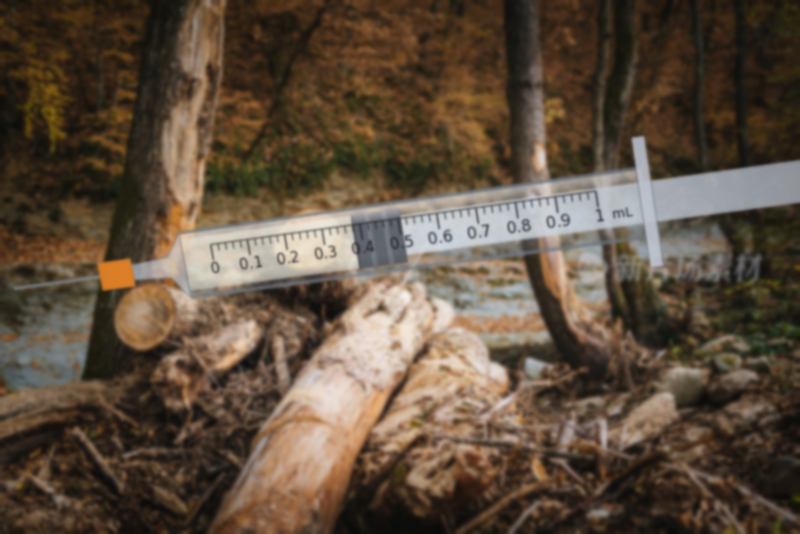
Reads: 0.38; mL
